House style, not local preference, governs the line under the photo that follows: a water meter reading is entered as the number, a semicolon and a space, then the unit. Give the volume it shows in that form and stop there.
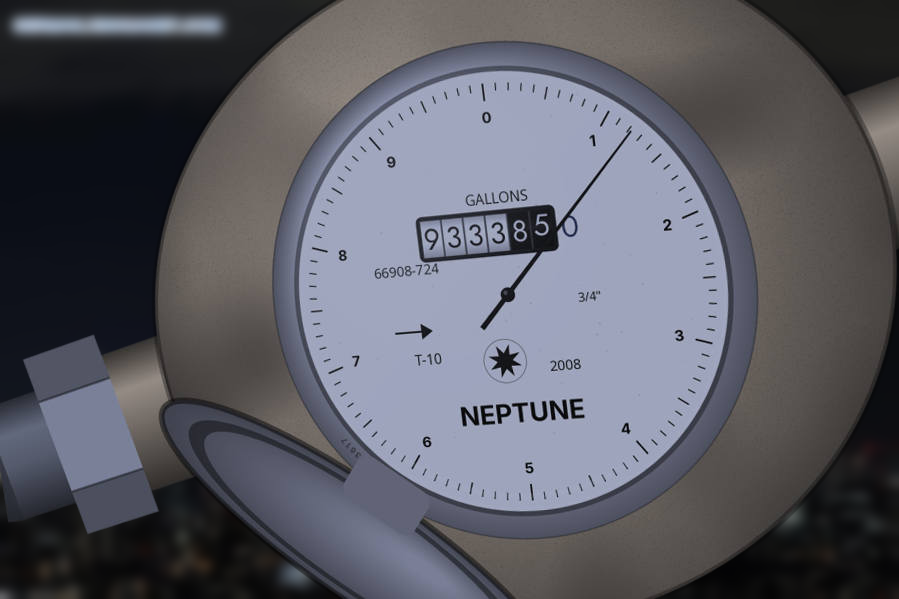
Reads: 9333851.2; gal
